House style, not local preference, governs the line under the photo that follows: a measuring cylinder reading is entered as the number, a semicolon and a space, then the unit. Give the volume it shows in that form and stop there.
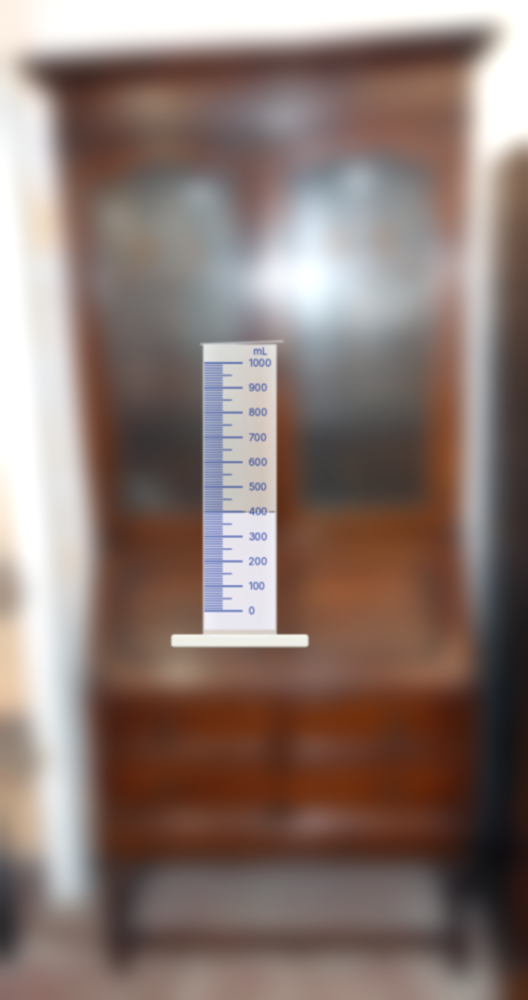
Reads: 400; mL
